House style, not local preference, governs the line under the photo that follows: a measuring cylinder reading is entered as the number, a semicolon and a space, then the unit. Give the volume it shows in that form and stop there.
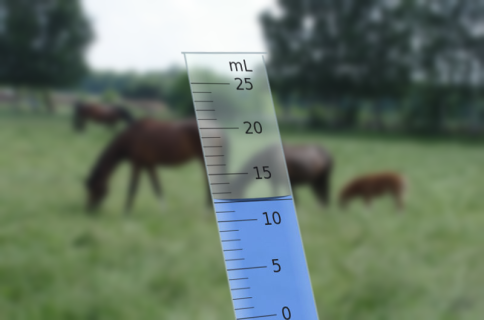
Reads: 12; mL
